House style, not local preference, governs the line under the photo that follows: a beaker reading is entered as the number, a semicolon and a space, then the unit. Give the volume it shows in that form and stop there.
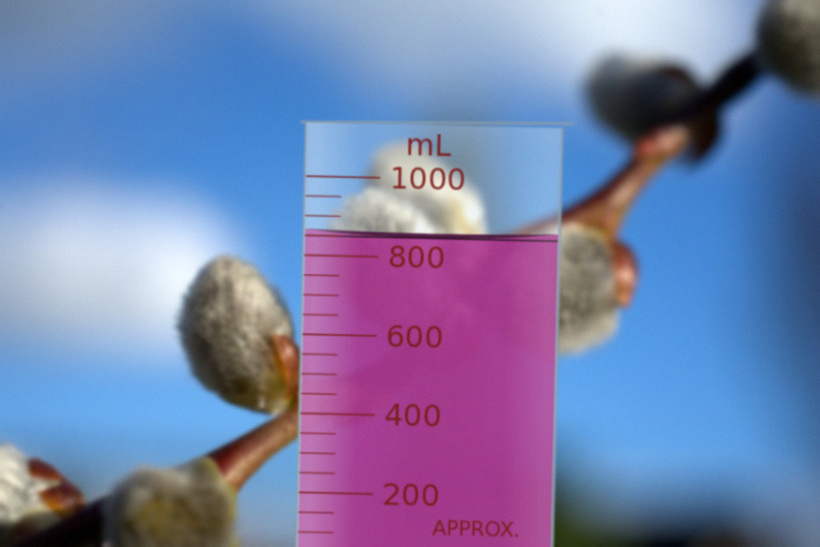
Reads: 850; mL
